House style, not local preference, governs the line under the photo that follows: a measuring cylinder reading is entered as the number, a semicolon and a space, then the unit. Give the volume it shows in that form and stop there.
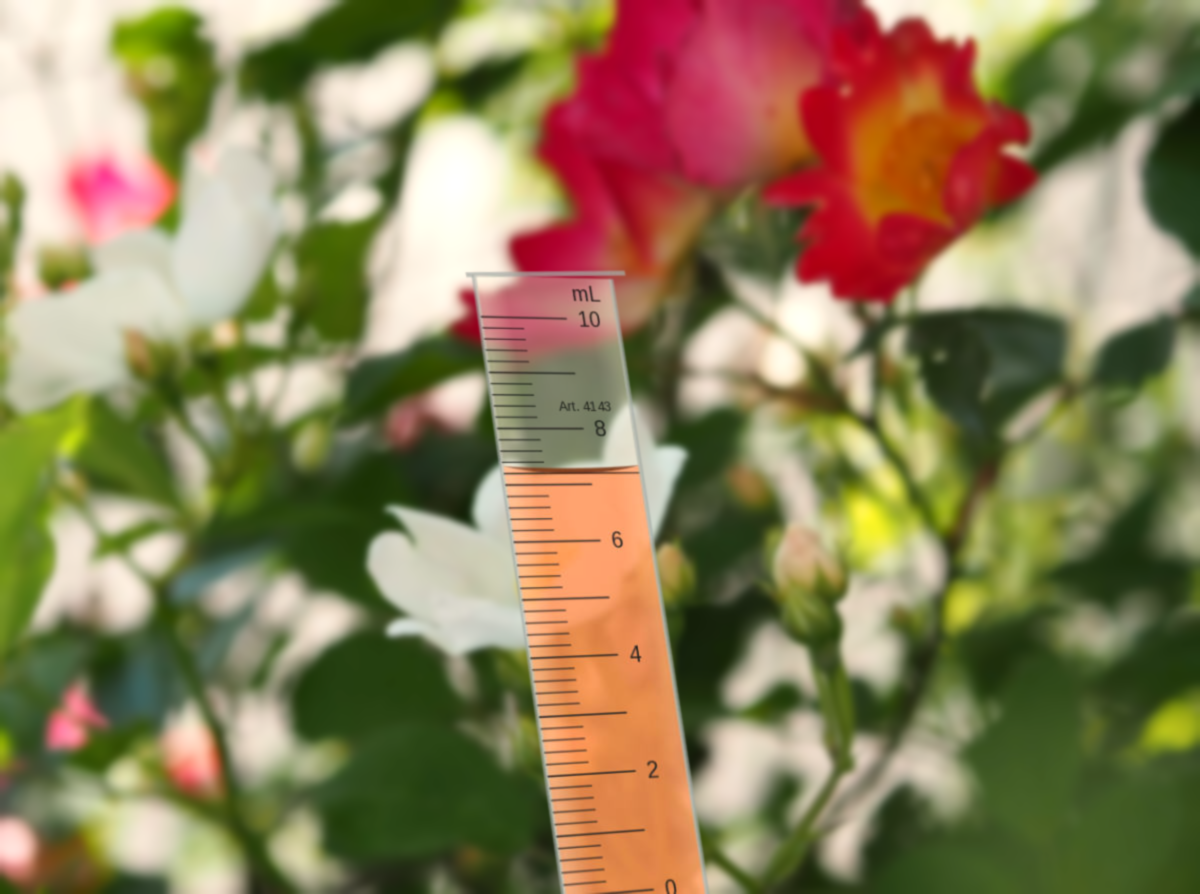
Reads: 7.2; mL
